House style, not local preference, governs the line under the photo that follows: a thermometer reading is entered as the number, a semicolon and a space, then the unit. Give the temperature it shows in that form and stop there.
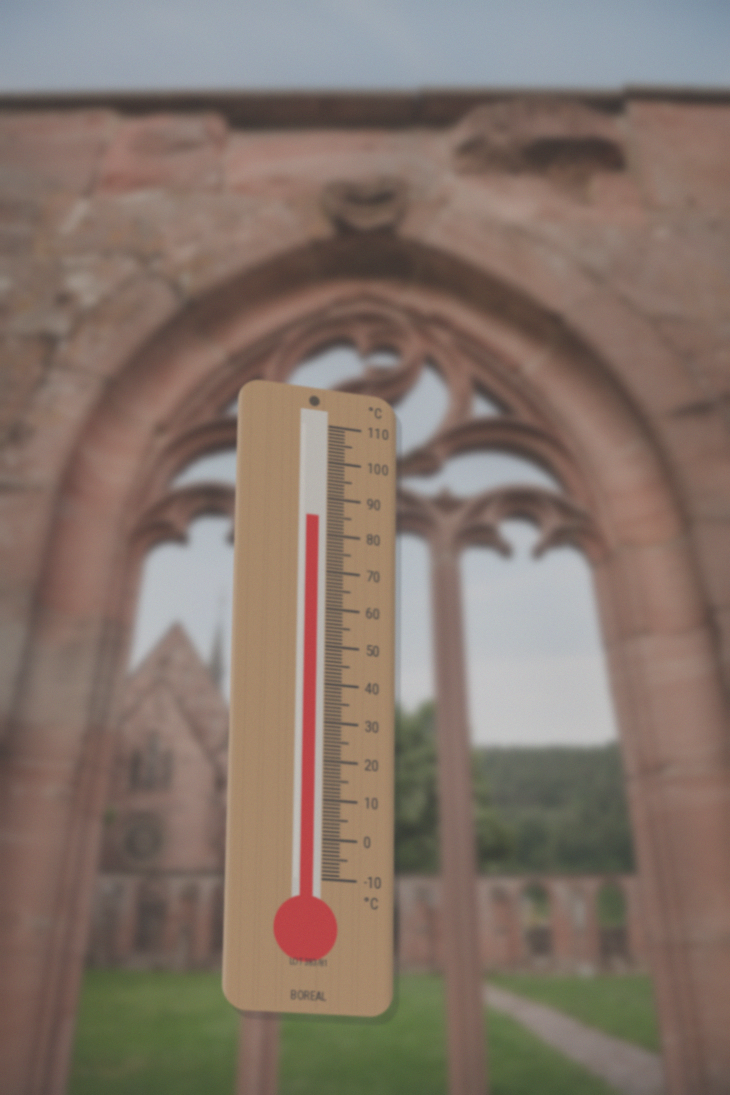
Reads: 85; °C
